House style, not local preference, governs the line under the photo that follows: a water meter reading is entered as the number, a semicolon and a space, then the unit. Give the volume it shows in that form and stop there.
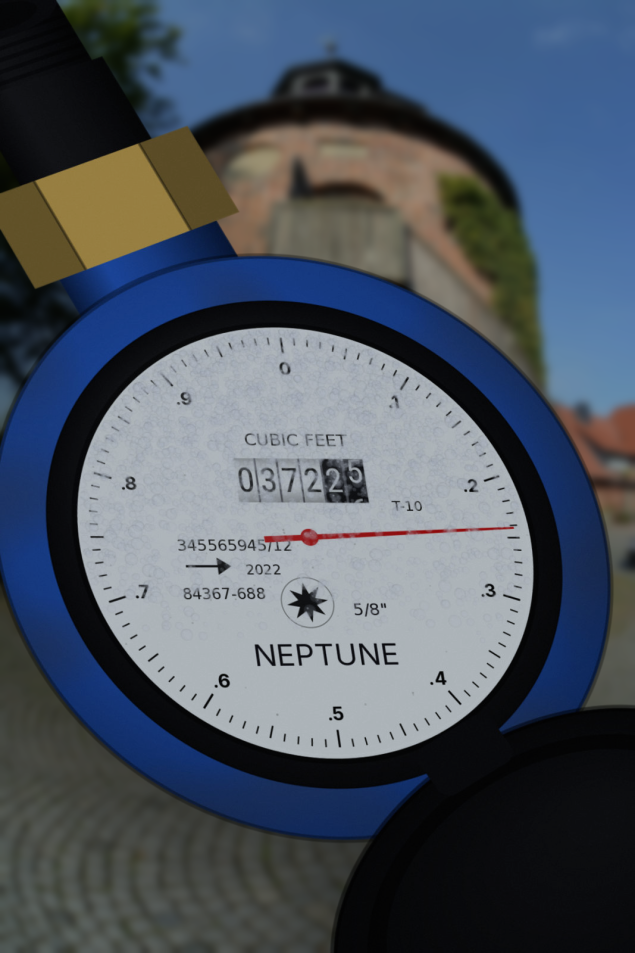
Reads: 37225.24; ft³
